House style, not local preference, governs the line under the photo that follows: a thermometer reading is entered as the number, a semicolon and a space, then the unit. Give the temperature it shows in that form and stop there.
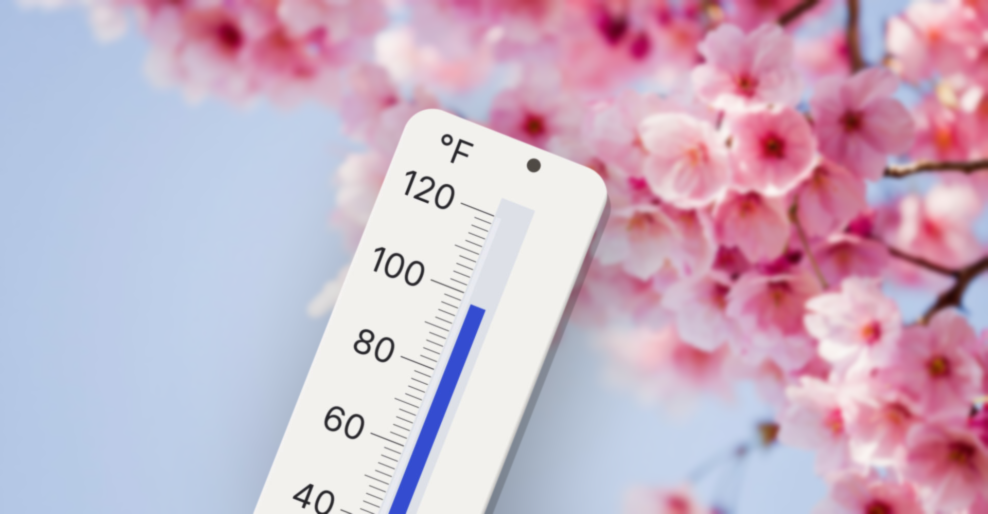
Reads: 98; °F
